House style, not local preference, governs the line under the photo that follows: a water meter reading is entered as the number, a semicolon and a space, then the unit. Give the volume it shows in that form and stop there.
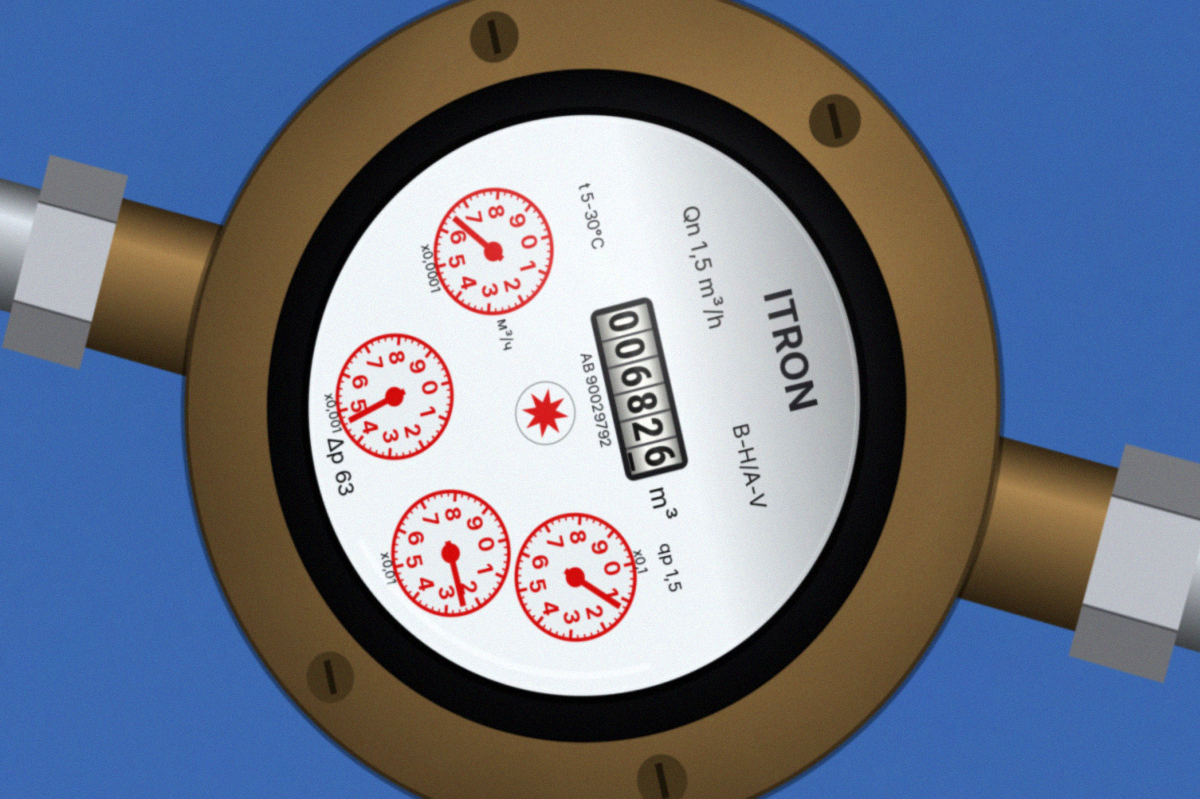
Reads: 6826.1246; m³
